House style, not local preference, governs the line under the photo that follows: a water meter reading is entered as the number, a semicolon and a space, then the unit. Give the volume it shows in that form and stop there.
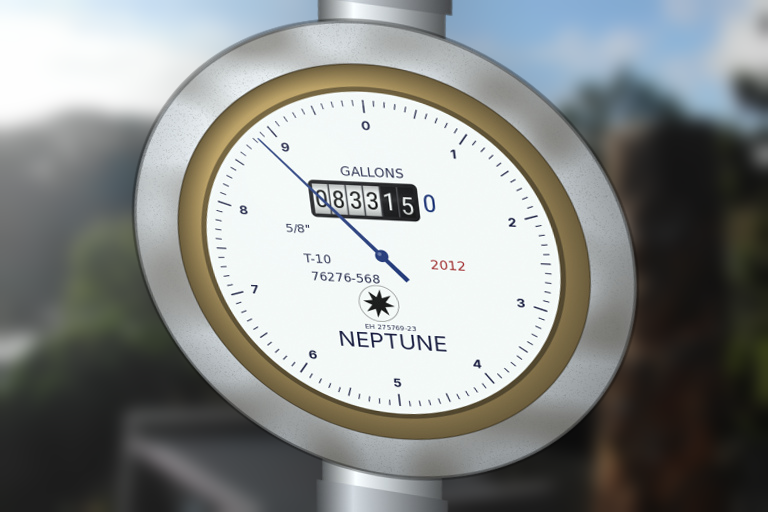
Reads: 833148.8; gal
